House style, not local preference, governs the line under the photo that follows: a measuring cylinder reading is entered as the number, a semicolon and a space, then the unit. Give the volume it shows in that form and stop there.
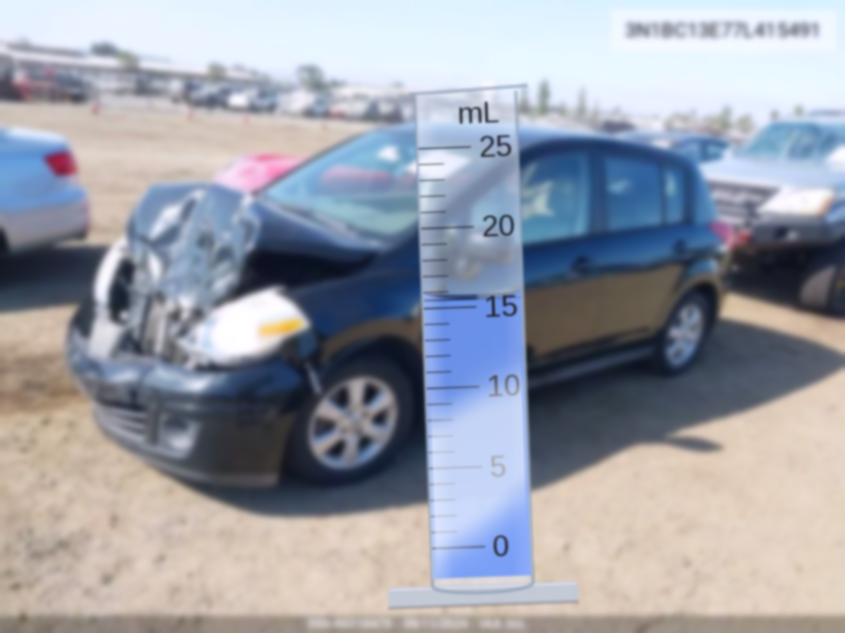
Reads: 15.5; mL
